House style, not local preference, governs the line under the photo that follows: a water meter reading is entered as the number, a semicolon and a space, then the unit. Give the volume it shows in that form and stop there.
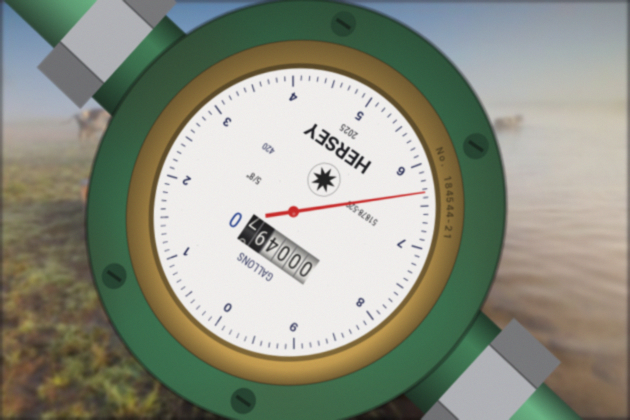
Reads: 4966.3; gal
